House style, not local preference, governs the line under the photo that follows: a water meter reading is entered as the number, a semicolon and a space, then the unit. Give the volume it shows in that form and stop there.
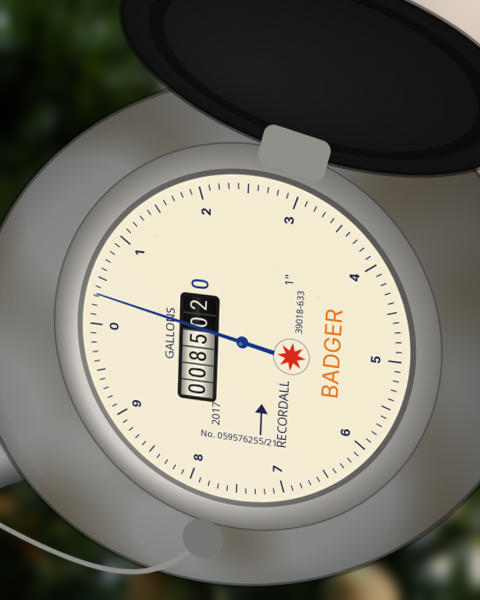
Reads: 85020.3; gal
